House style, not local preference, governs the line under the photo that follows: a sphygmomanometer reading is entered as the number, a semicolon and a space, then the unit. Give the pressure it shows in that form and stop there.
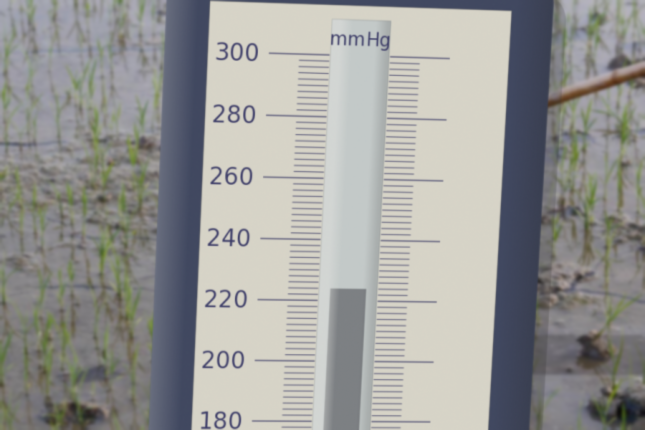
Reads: 224; mmHg
